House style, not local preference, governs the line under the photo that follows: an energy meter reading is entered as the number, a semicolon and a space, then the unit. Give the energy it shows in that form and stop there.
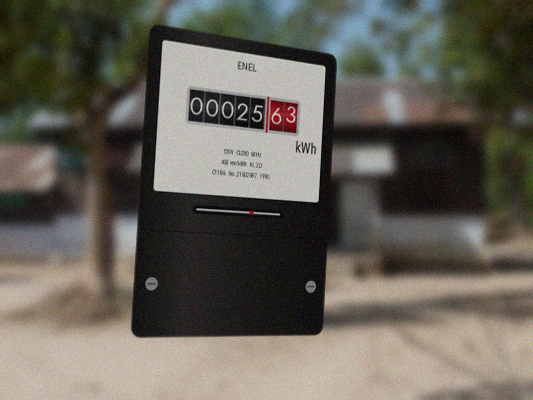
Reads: 25.63; kWh
